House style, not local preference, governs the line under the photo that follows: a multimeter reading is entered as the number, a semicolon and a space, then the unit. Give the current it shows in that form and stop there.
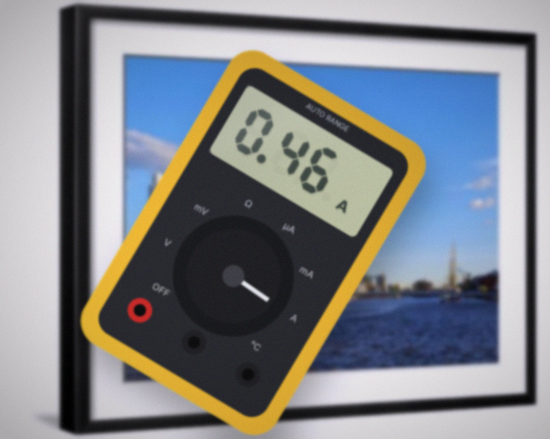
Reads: 0.46; A
